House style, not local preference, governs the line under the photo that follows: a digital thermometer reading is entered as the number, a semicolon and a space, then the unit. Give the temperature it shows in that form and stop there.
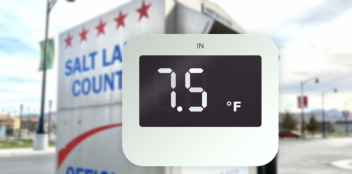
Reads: 7.5; °F
